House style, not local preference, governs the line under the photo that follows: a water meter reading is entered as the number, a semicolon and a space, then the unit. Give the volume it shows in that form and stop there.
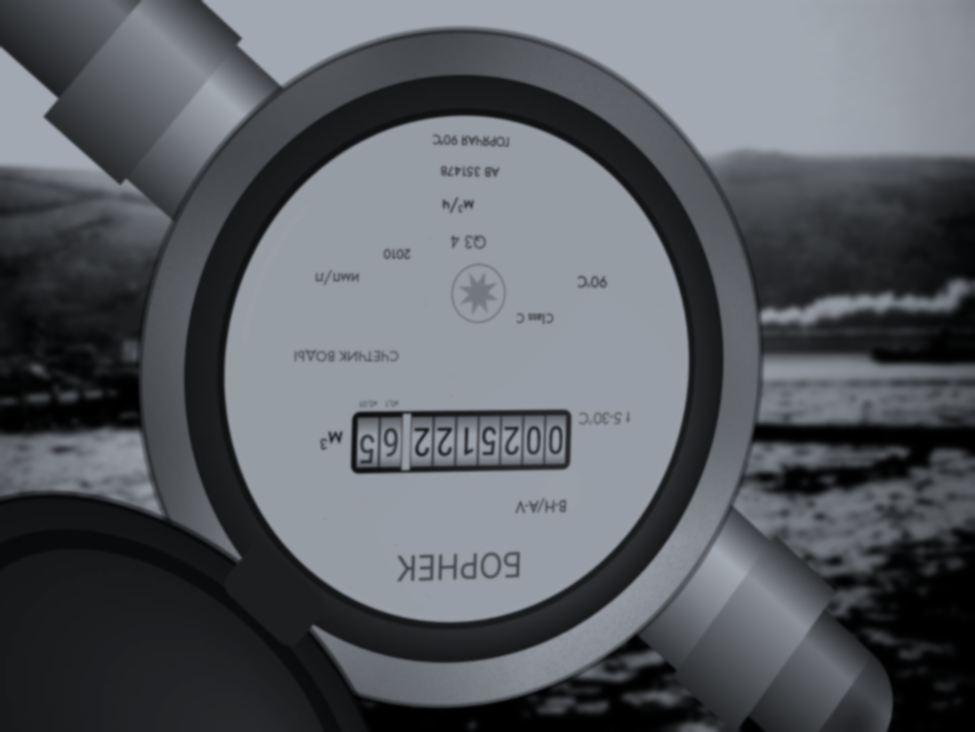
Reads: 25122.65; m³
